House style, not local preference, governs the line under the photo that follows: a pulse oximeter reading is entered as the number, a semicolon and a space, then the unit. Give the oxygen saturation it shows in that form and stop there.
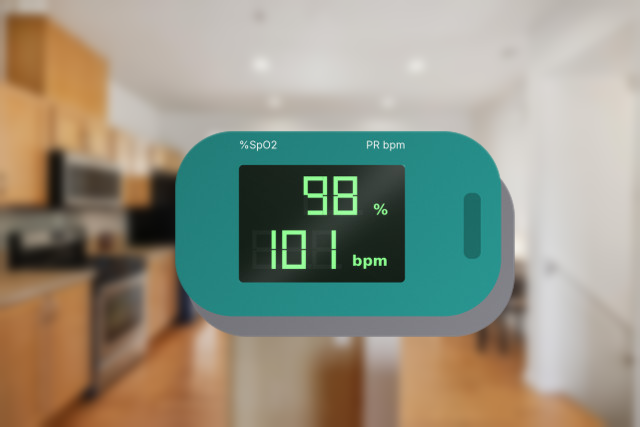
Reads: 98; %
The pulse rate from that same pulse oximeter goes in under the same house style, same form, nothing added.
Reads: 101; bpm
